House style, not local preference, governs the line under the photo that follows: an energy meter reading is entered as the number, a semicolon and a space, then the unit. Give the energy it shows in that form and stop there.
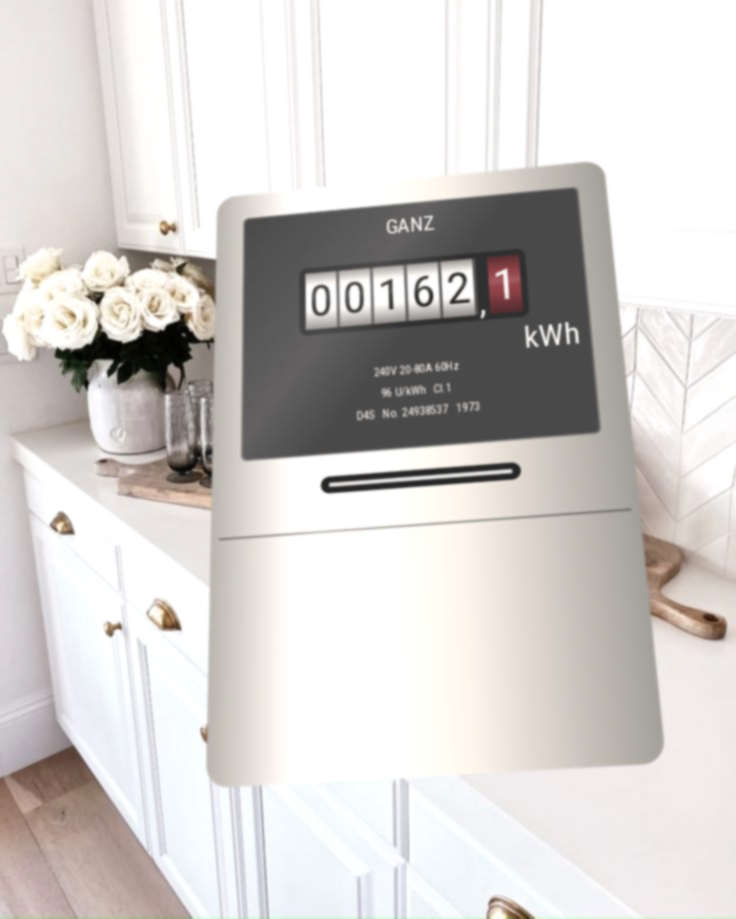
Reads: 162.1; kWh
